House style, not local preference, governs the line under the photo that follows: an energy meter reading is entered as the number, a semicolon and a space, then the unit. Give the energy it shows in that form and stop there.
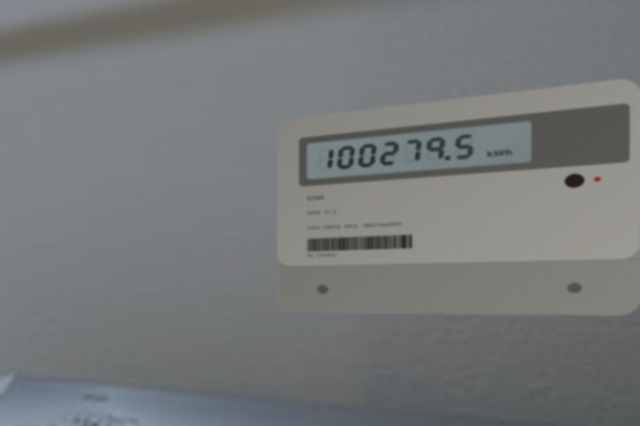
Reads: 100279.5; kWh
